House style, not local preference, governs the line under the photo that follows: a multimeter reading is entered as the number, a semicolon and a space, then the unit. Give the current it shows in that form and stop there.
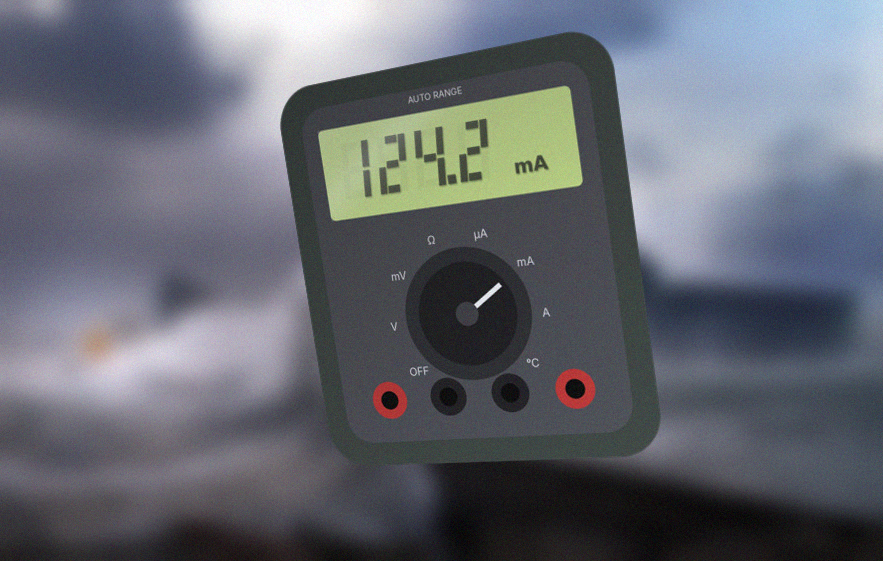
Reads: 124.2; mA
